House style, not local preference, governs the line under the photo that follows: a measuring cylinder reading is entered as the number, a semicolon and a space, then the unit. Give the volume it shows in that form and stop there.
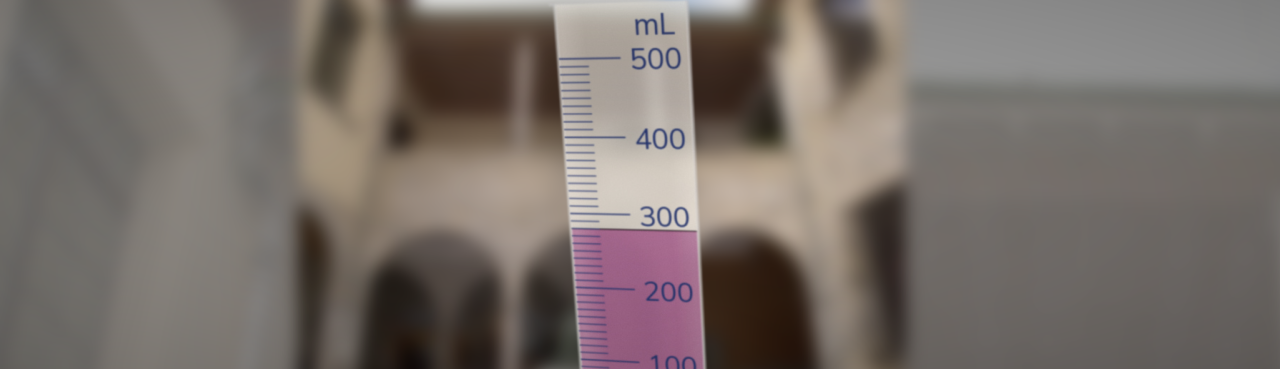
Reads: 280; mL
